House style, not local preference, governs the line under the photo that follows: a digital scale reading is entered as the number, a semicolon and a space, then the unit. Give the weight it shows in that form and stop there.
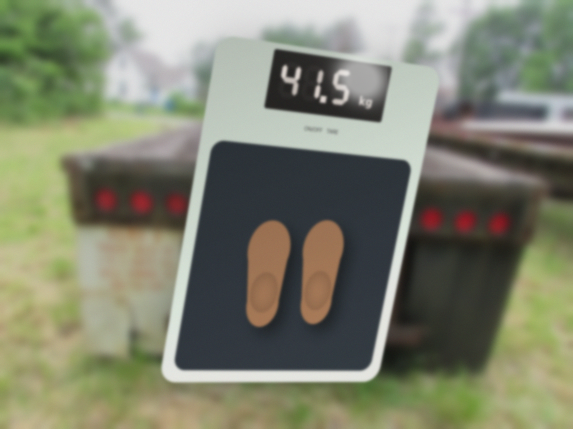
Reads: 41.5; kg
